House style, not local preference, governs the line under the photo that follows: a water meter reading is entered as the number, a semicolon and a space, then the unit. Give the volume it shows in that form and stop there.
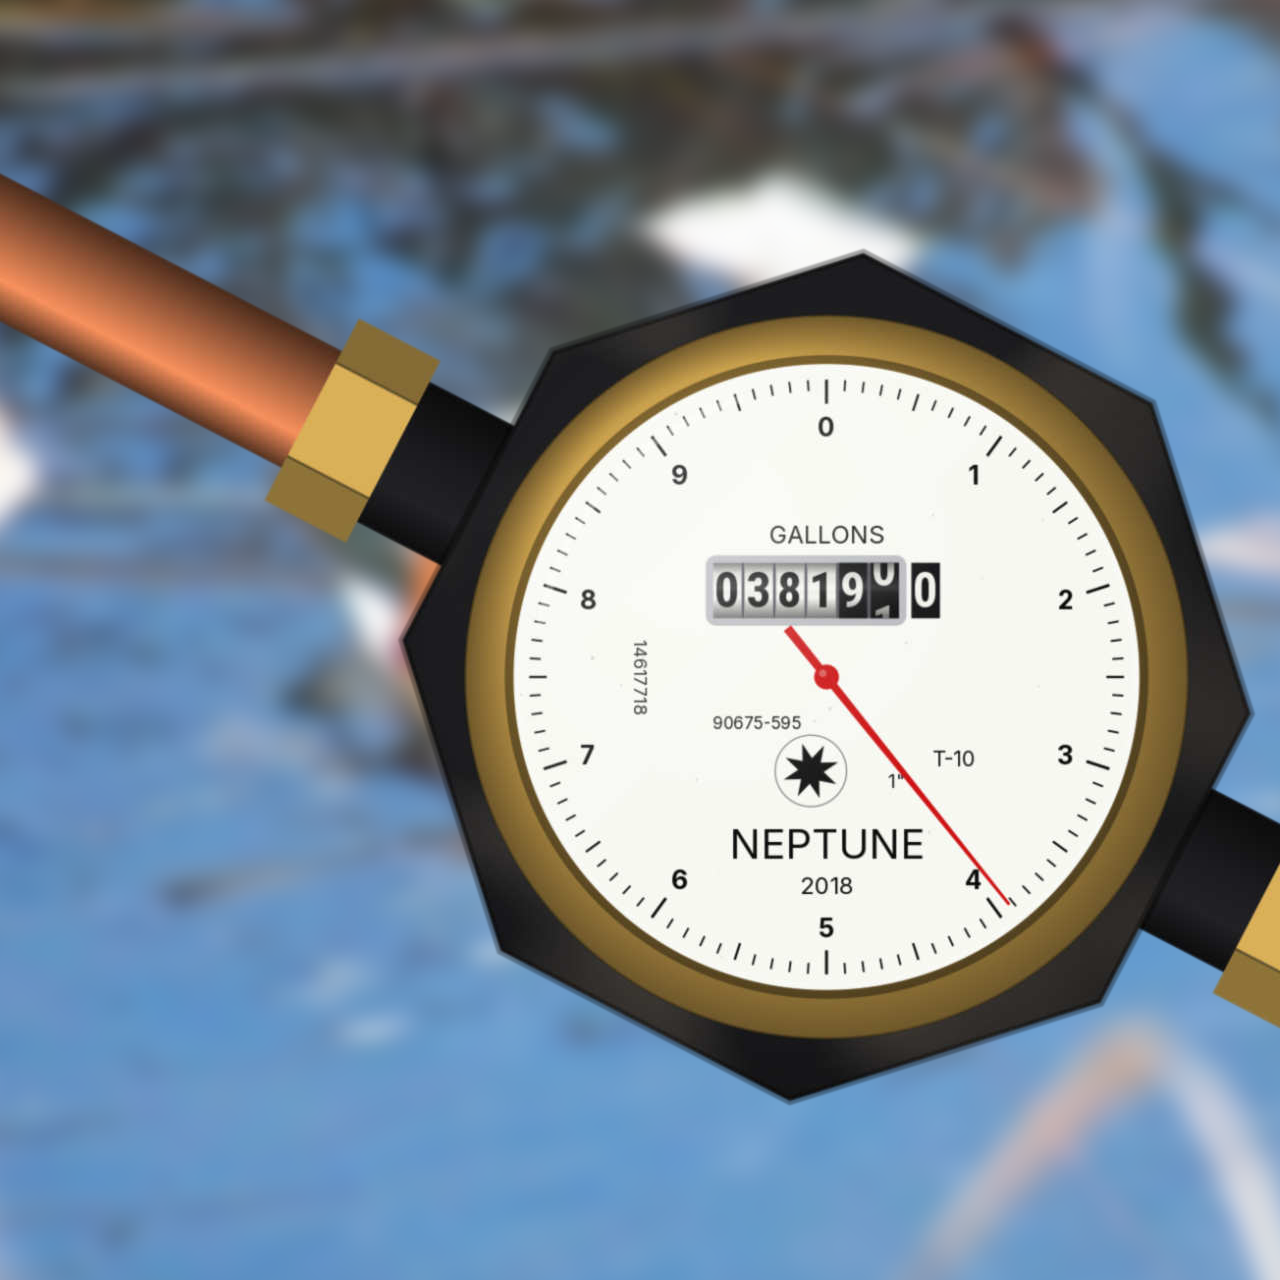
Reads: 381903.9; gal
